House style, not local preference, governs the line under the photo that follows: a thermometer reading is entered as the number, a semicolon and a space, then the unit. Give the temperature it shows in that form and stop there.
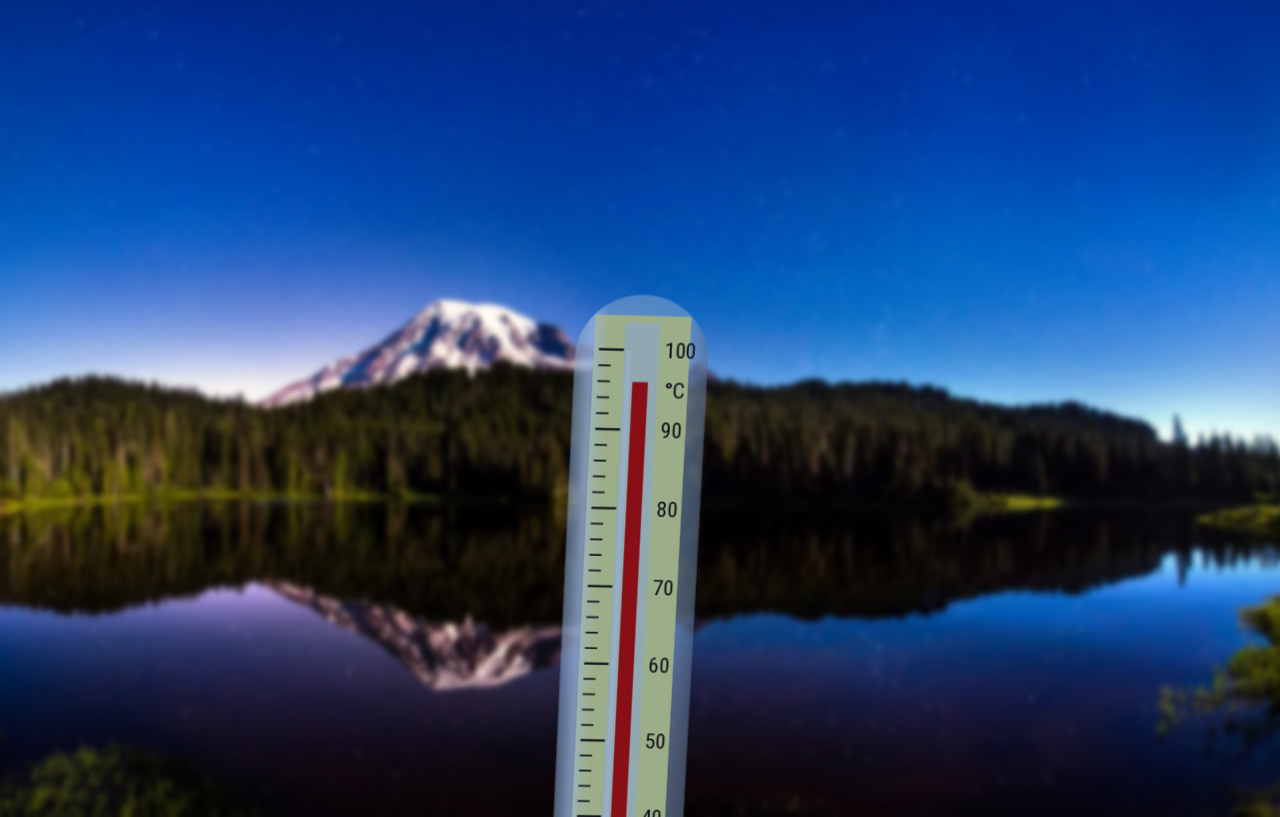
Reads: 96; °C
